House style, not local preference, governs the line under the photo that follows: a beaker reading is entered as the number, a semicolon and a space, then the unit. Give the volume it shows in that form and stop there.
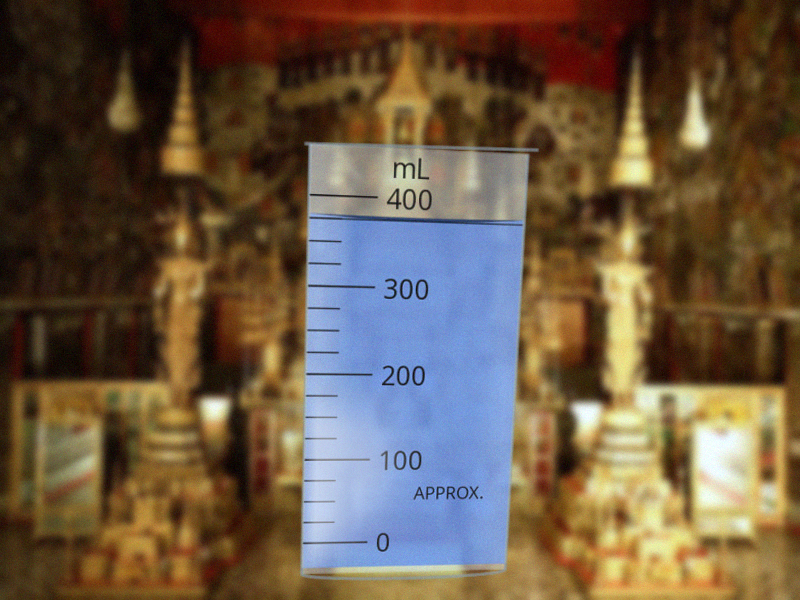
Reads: 375; mL
